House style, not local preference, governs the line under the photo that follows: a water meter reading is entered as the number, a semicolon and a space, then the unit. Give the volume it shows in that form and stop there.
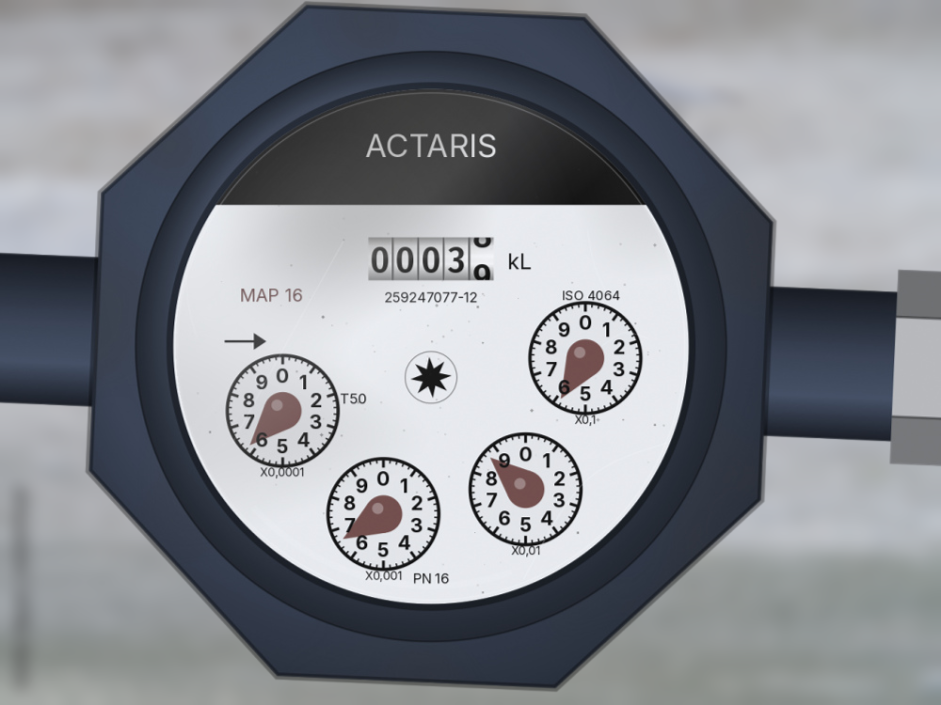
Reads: 38.5866; kL
